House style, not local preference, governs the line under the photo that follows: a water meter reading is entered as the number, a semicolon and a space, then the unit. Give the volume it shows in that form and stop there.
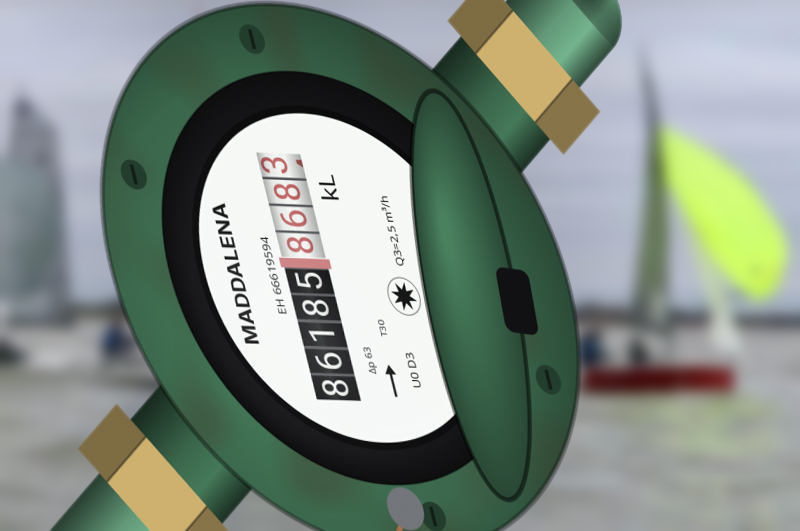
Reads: 86185.8683; kL
